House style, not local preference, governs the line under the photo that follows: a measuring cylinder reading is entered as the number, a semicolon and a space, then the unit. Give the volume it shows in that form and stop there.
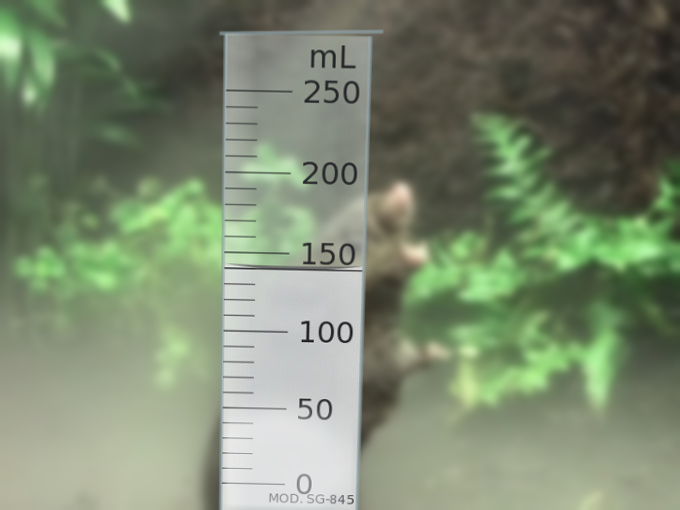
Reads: 140; mL
